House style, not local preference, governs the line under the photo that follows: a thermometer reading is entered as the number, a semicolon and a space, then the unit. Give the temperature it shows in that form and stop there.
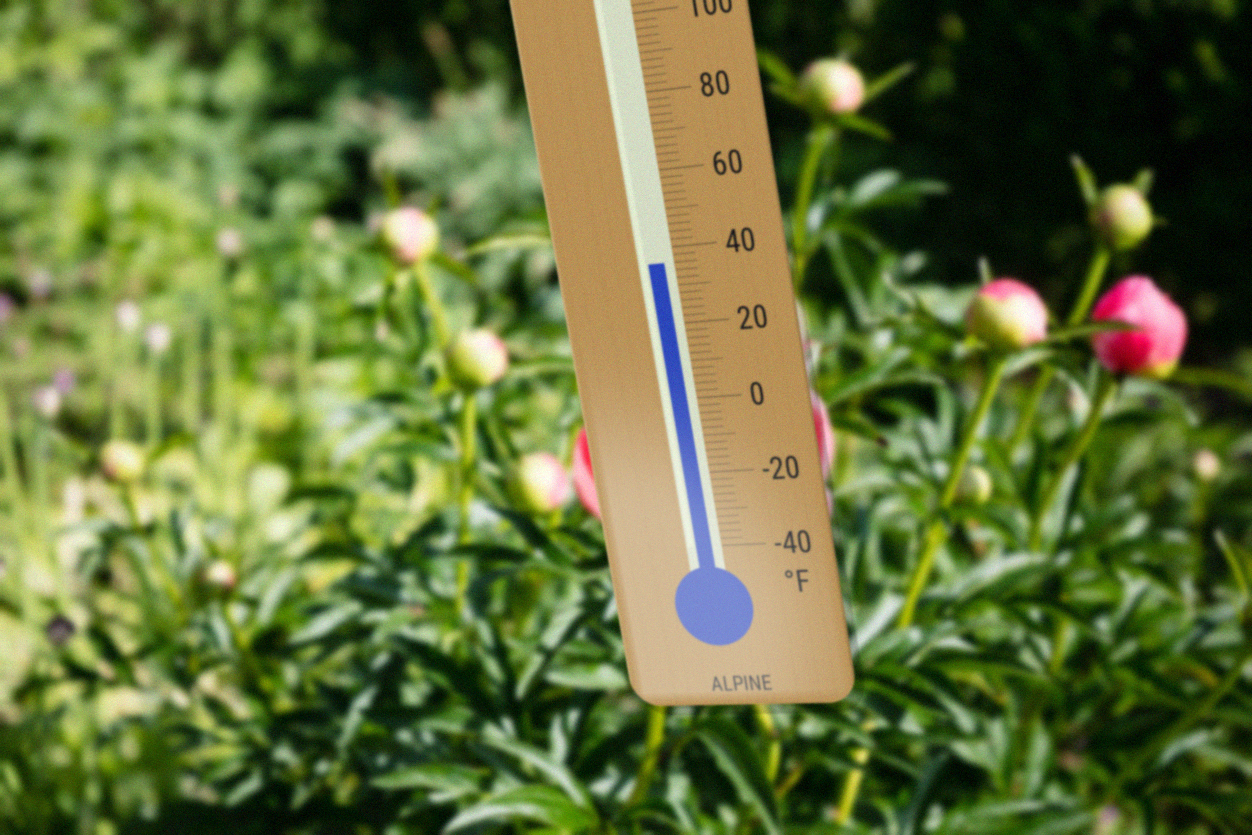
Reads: 36; °F
